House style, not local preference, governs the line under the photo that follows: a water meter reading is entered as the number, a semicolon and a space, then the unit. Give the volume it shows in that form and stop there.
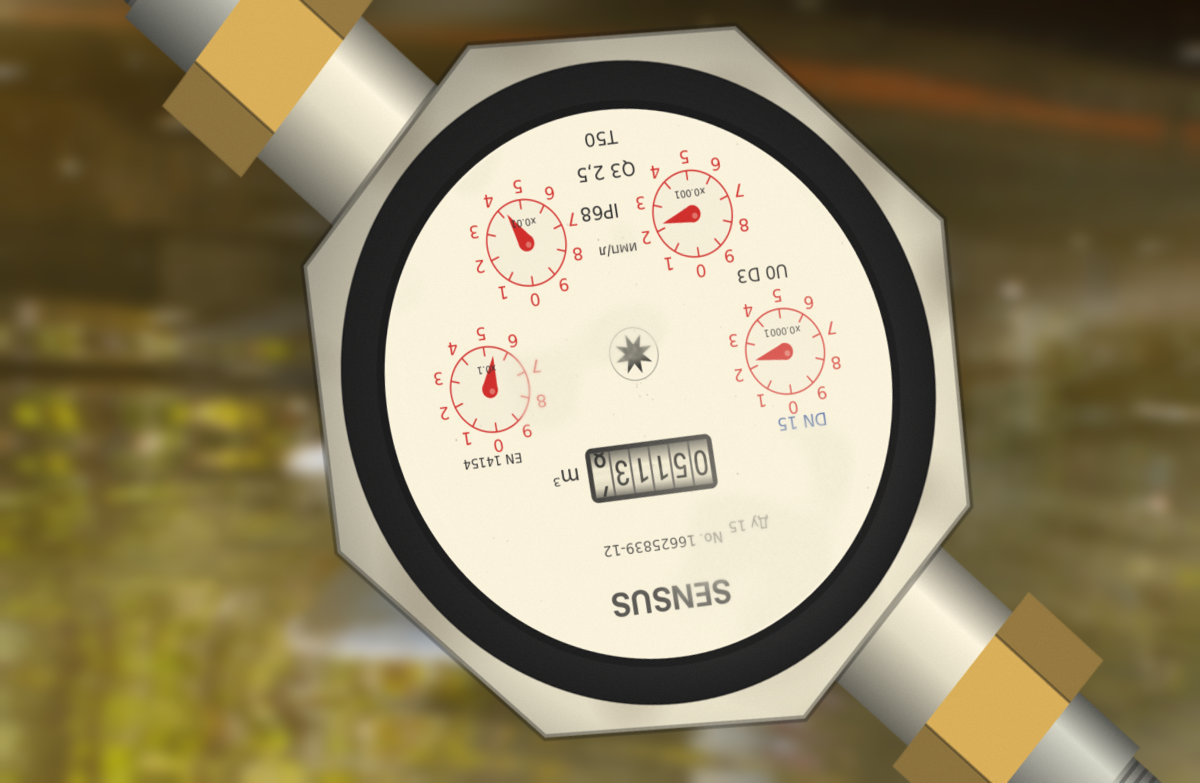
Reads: 51137.5422; m³
